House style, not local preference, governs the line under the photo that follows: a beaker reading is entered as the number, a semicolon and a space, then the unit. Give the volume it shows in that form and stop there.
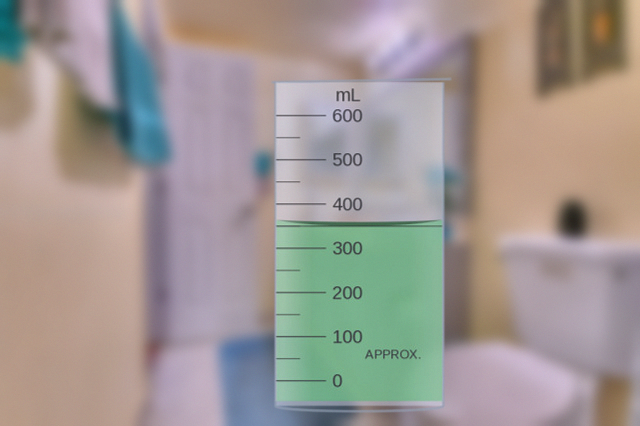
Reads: 350; mL
